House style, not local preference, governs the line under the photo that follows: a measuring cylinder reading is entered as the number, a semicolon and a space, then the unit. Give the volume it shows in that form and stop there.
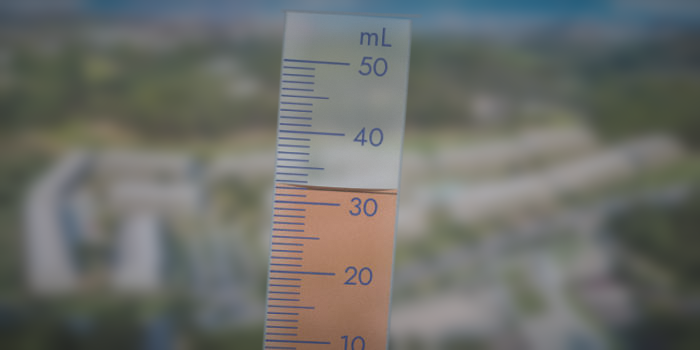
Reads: 32; mL
